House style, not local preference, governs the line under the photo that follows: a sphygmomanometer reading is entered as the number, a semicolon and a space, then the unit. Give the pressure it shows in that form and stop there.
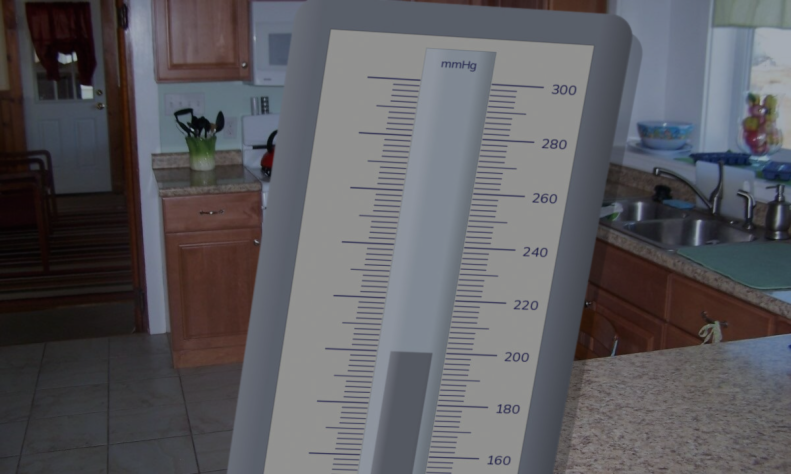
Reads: 200; mmHg
